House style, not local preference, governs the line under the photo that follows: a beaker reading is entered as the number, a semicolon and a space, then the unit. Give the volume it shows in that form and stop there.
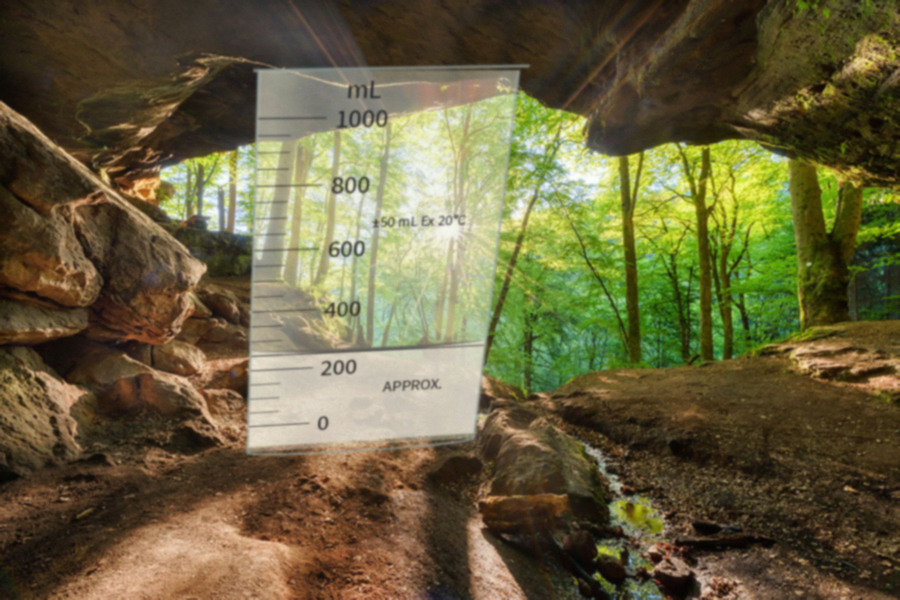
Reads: 250; mL
